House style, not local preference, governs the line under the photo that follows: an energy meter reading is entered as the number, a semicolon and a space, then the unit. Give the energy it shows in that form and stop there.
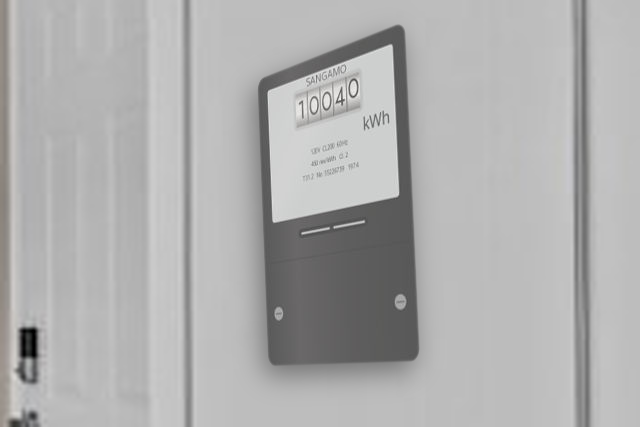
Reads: 10040; kWh
